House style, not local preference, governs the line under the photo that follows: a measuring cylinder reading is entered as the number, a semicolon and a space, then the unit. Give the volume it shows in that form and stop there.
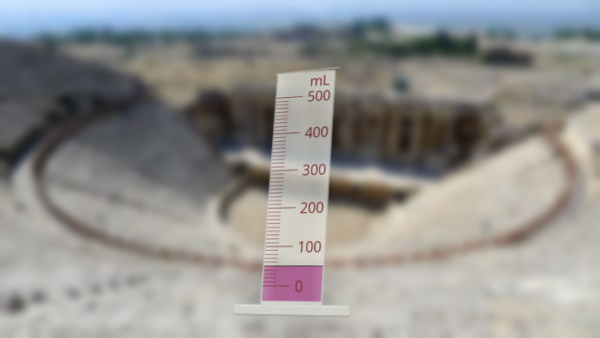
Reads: 50; mL
